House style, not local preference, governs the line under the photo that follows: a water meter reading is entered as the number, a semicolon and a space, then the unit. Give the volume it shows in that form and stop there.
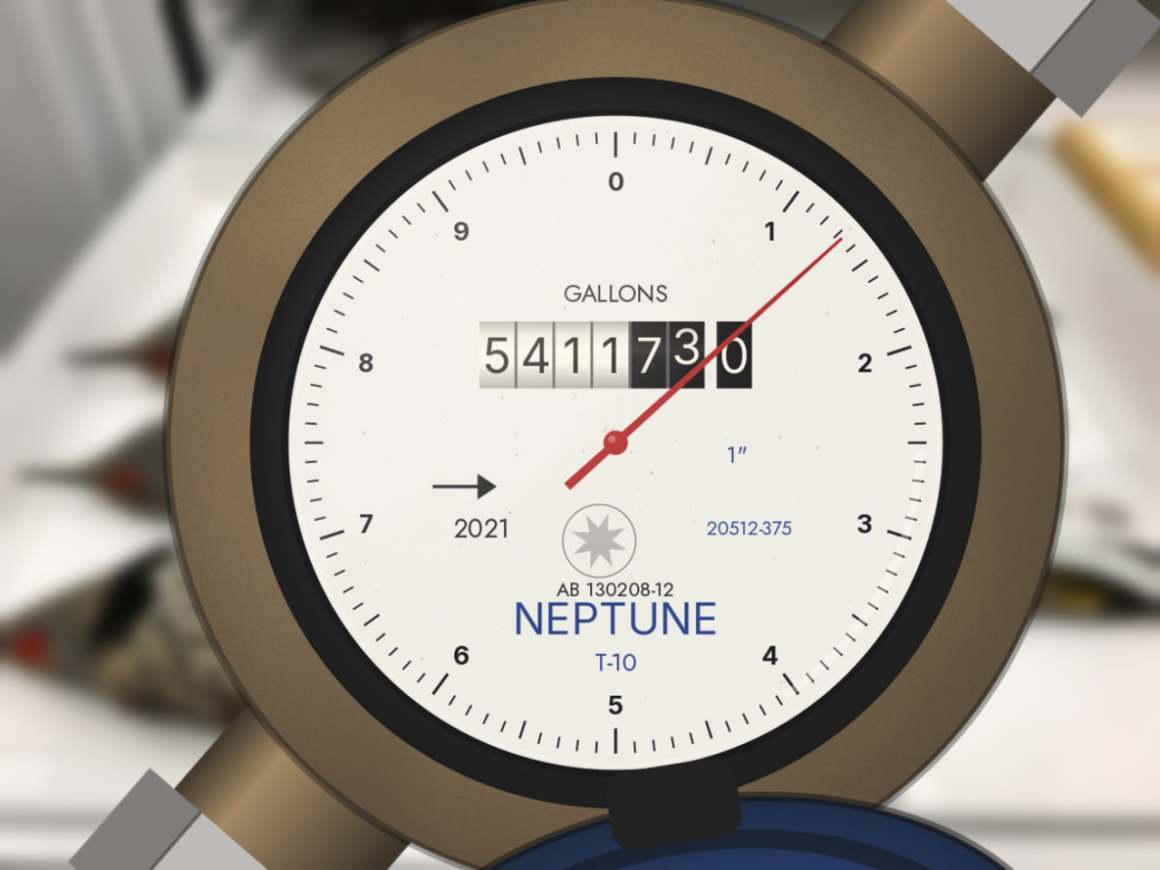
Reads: 5411731.3; gal
